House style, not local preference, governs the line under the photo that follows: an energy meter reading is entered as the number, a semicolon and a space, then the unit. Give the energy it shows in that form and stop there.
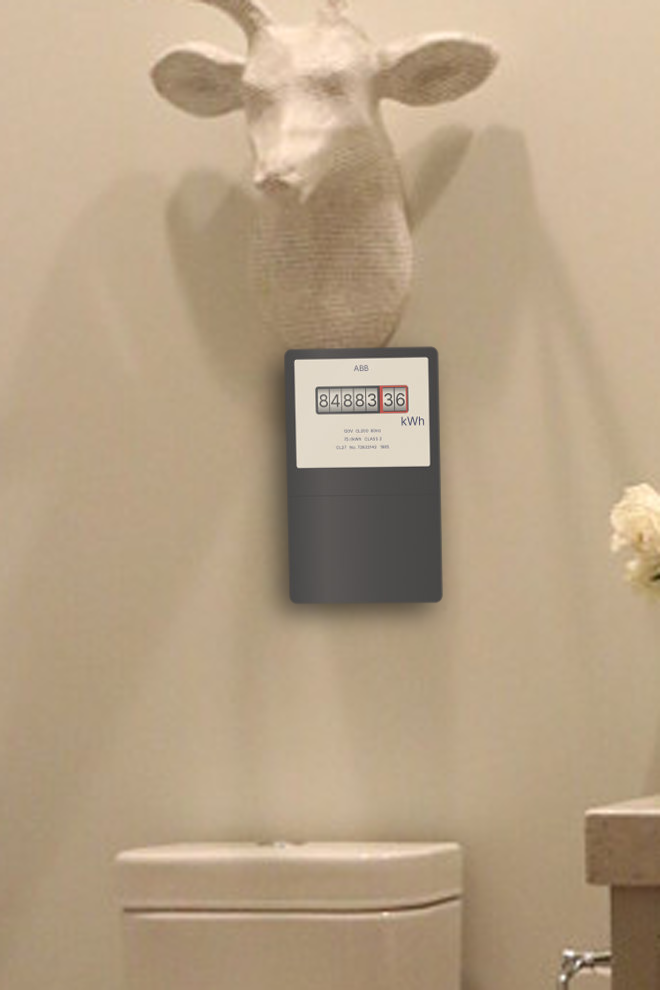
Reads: 84883.36; kWh
